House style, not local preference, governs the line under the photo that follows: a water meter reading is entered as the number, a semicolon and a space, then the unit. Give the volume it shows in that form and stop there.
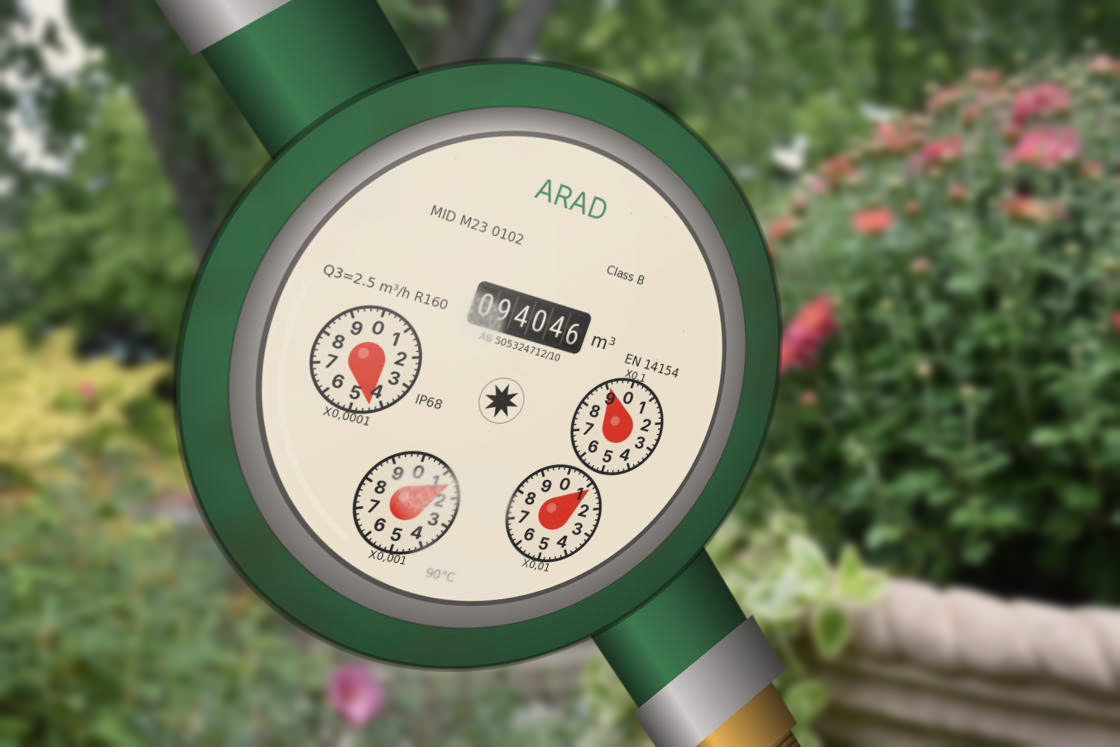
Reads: 94045.9114; m³
